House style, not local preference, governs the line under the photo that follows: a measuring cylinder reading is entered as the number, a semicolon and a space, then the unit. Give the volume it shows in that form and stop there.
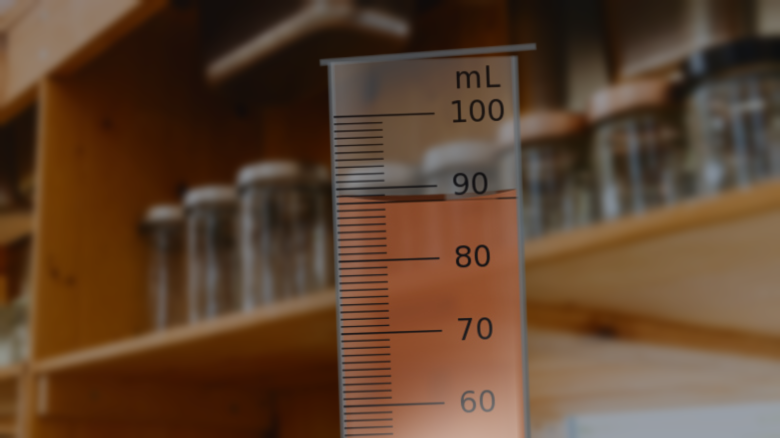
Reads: 88; mL
